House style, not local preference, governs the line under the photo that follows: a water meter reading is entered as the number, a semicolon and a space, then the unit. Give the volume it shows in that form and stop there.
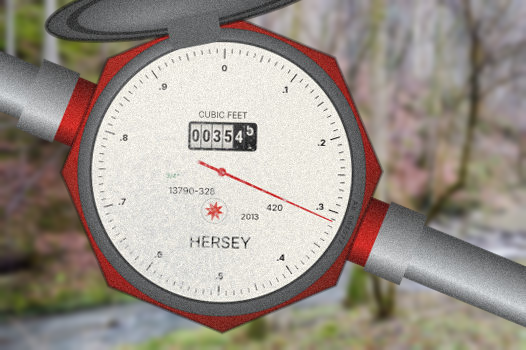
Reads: 3545.31; ft³
